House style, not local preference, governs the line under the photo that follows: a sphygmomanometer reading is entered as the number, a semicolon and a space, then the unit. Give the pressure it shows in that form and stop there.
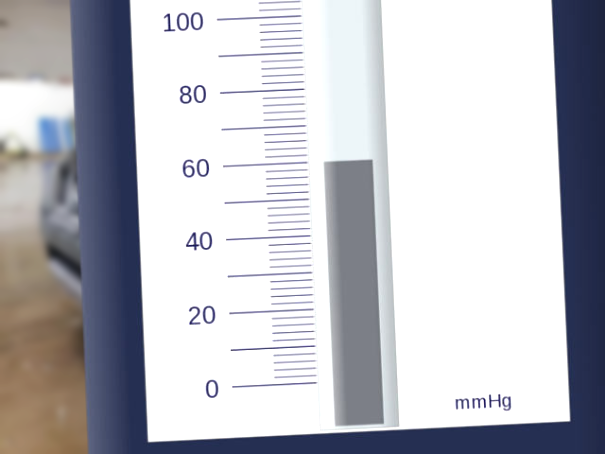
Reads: 60; mmHg
